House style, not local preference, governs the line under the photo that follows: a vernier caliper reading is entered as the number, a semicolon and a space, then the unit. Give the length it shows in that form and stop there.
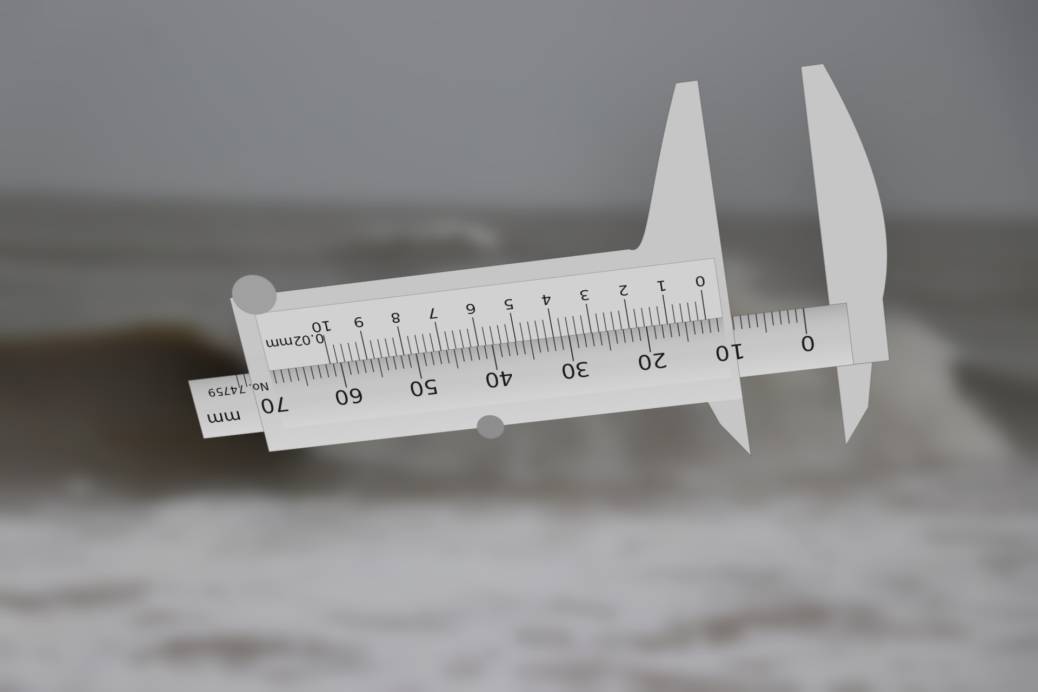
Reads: 12.4; mm
